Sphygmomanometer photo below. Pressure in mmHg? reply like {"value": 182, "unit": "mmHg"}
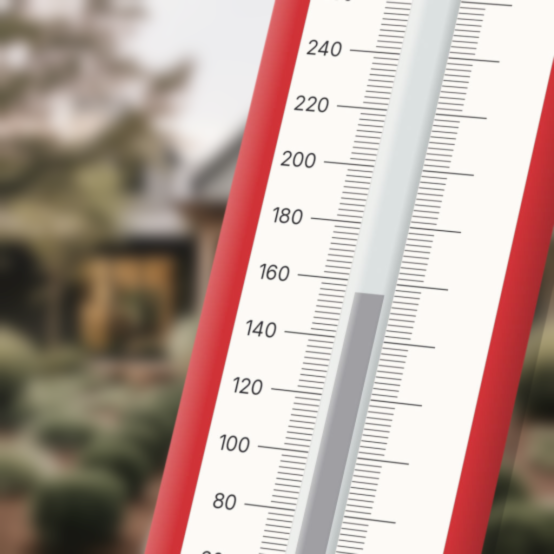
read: {"value": 156, "unit": "mmHg"}
